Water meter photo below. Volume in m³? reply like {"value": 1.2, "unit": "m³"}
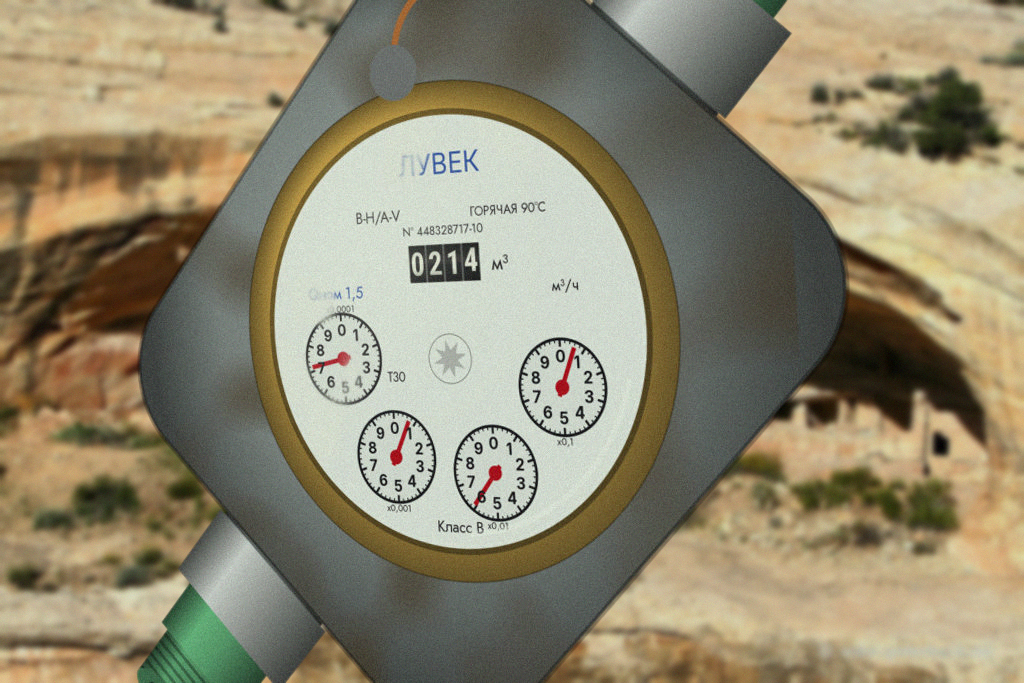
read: {"value": 214.0607, "unit": "m³"}
